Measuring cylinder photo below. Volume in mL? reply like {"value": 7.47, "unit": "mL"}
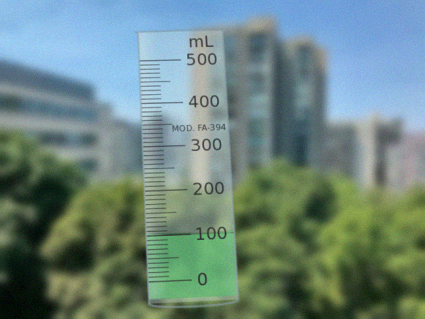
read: {"value": 100, "unit": "mL"}
